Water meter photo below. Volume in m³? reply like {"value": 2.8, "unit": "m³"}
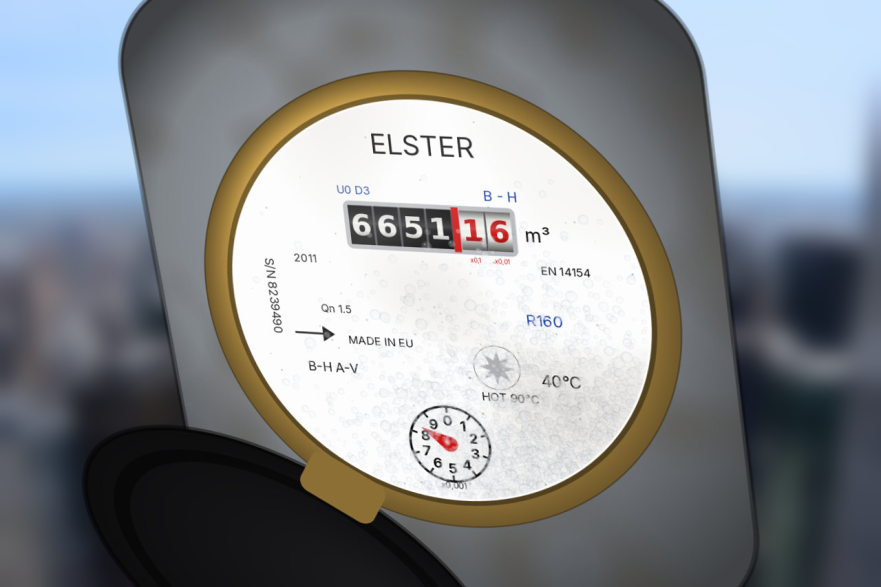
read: {"value": 6651.168, "unit": "m³"}
